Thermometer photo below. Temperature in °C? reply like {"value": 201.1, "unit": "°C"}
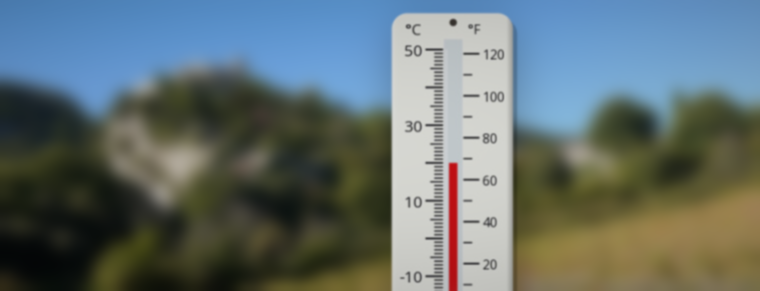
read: {"value": 20, "unit": "°C"}
